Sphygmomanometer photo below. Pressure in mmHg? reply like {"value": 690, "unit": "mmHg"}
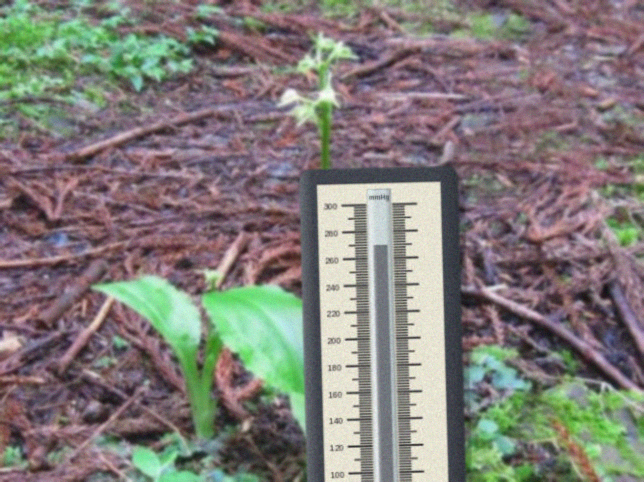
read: {"value": 270, "unit": "mmHg"}
